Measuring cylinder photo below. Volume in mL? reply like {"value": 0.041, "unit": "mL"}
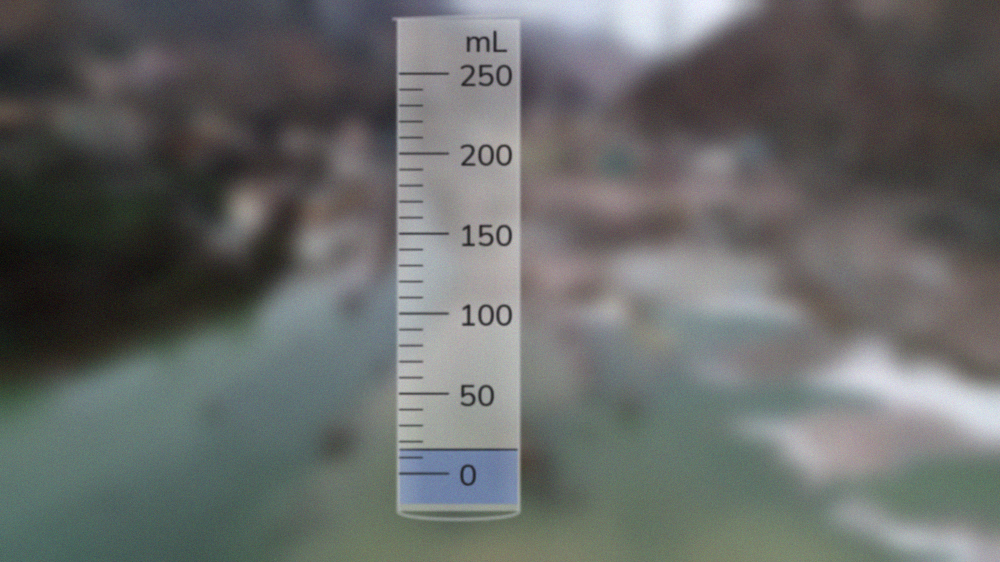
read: {"value": 15, "unit": "mL"}
